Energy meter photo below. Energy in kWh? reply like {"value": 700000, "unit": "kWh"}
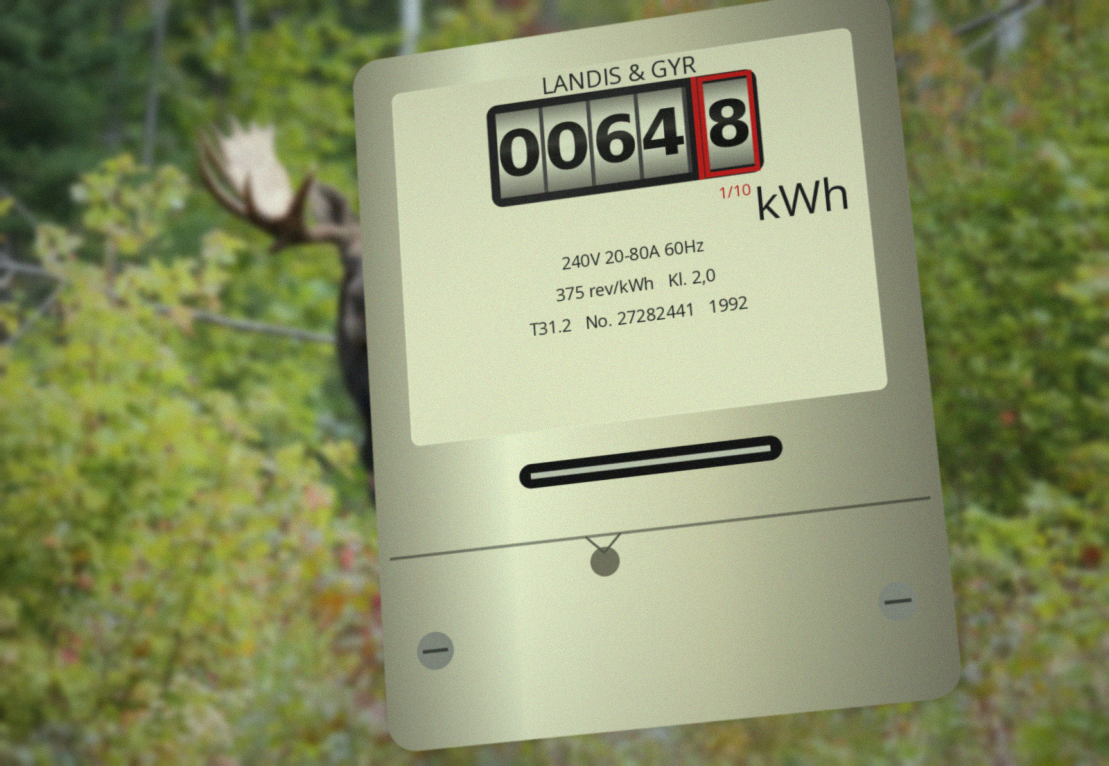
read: {"value": 64.8, "unit": "kWh"}
